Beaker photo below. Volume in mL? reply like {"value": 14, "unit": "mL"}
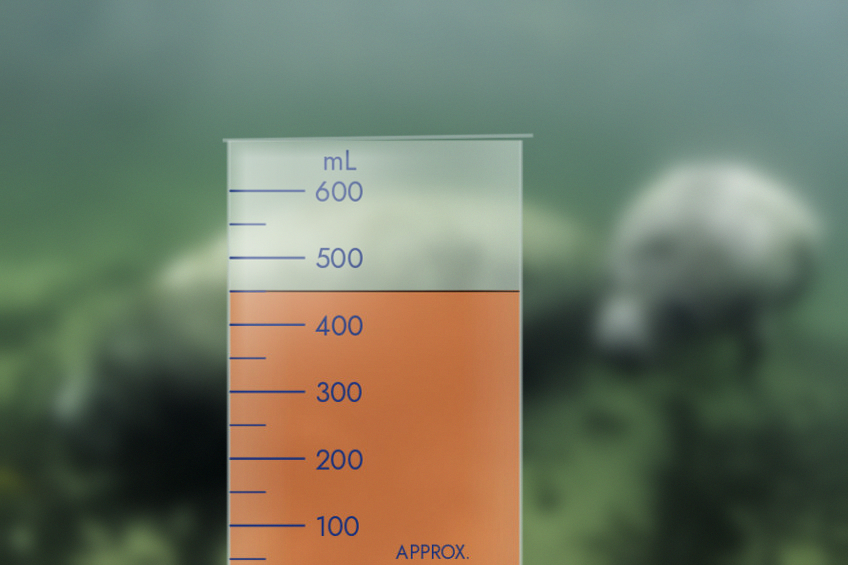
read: {"value": 450, "unit": "mL"}
